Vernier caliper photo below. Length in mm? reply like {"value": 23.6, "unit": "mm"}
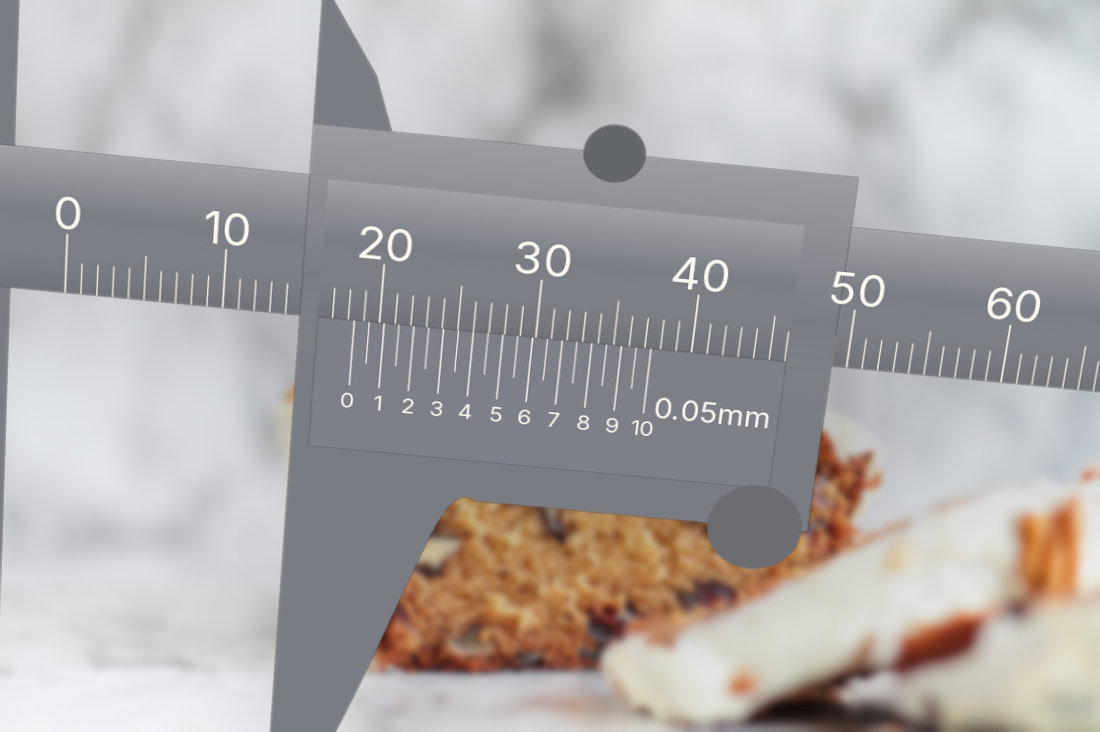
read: {"value": 18.4, "unit": "mm"}
